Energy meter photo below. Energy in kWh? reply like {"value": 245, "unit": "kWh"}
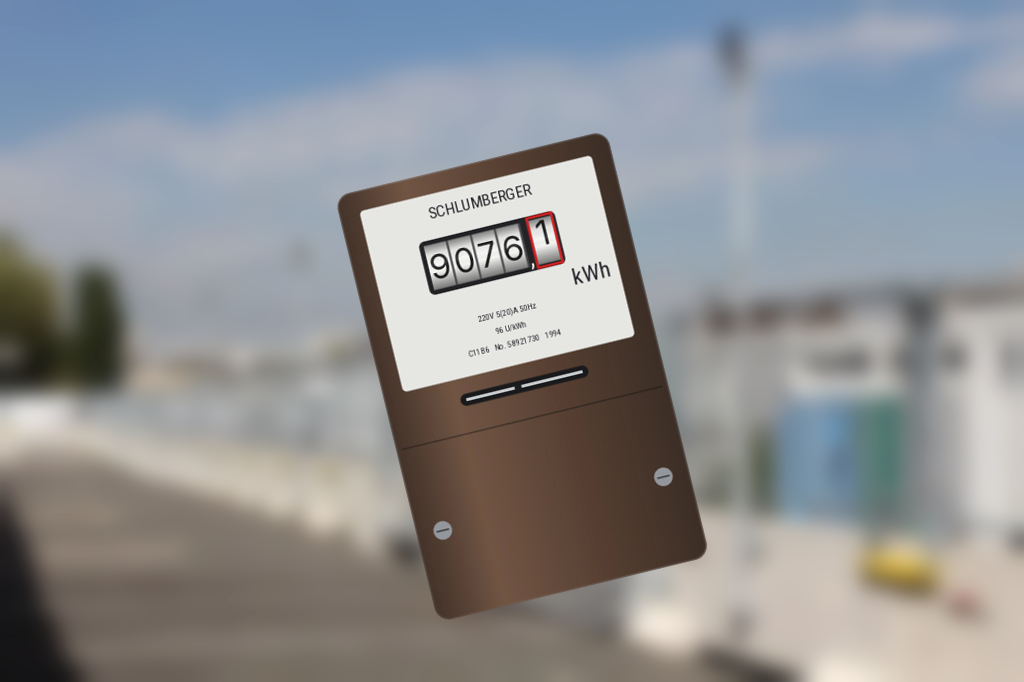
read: {"value": 9076.1, "unit": "kWh"}
